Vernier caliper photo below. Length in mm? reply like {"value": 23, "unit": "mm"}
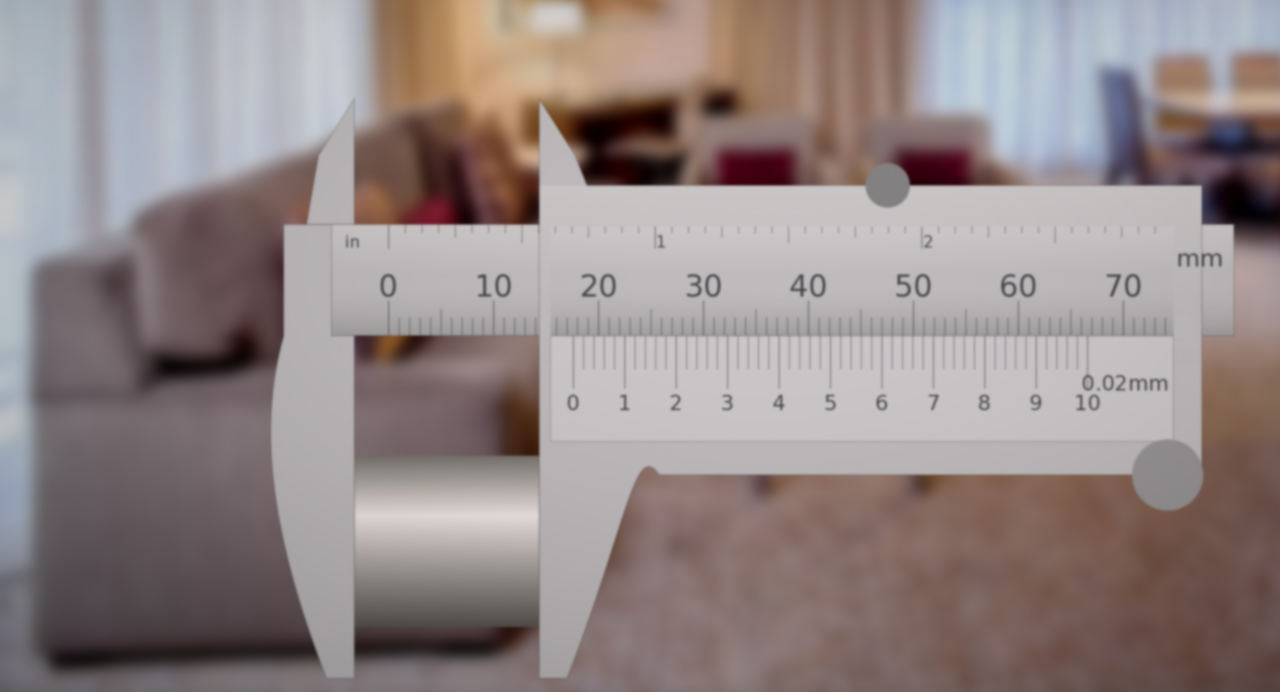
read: {"value": 17.6, "unit": "mm"}
